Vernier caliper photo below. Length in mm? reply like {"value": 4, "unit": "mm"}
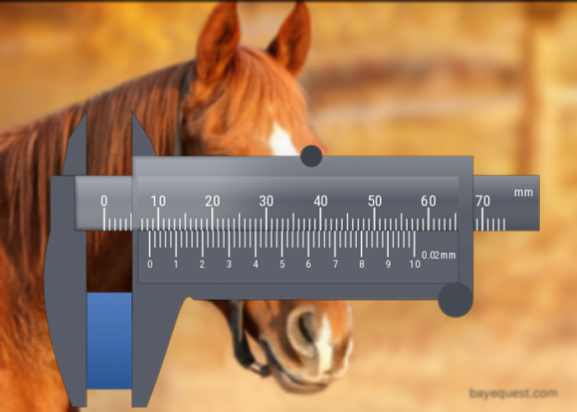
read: {"value": 8.4, "unit": "mm"}
